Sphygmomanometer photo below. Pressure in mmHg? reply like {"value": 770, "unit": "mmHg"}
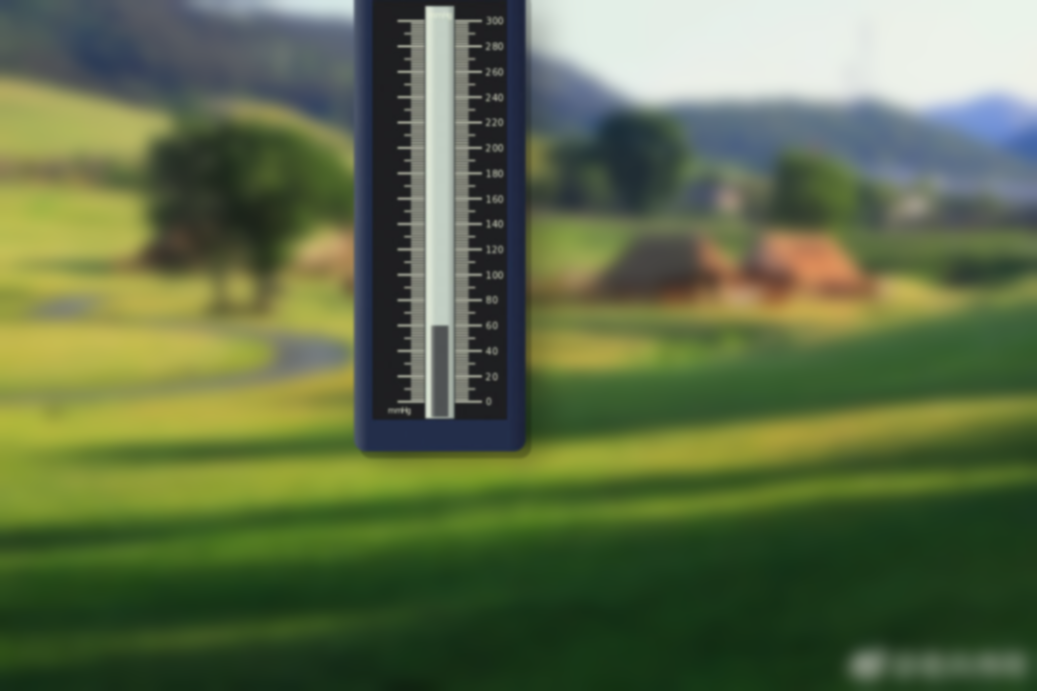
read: {"value": 60, "unit": "mmHg"}
